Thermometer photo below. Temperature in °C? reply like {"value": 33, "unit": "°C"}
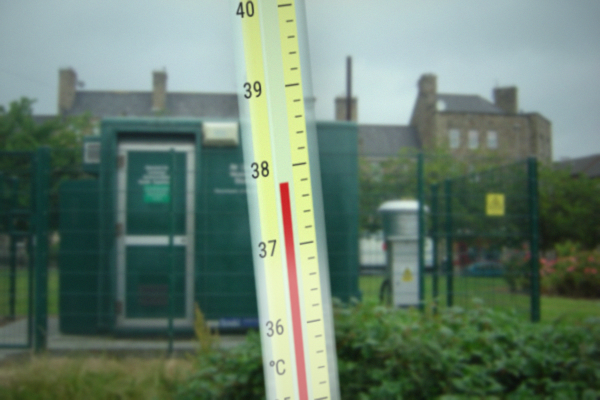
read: {"value": 37.8, "unit": "°C"}
